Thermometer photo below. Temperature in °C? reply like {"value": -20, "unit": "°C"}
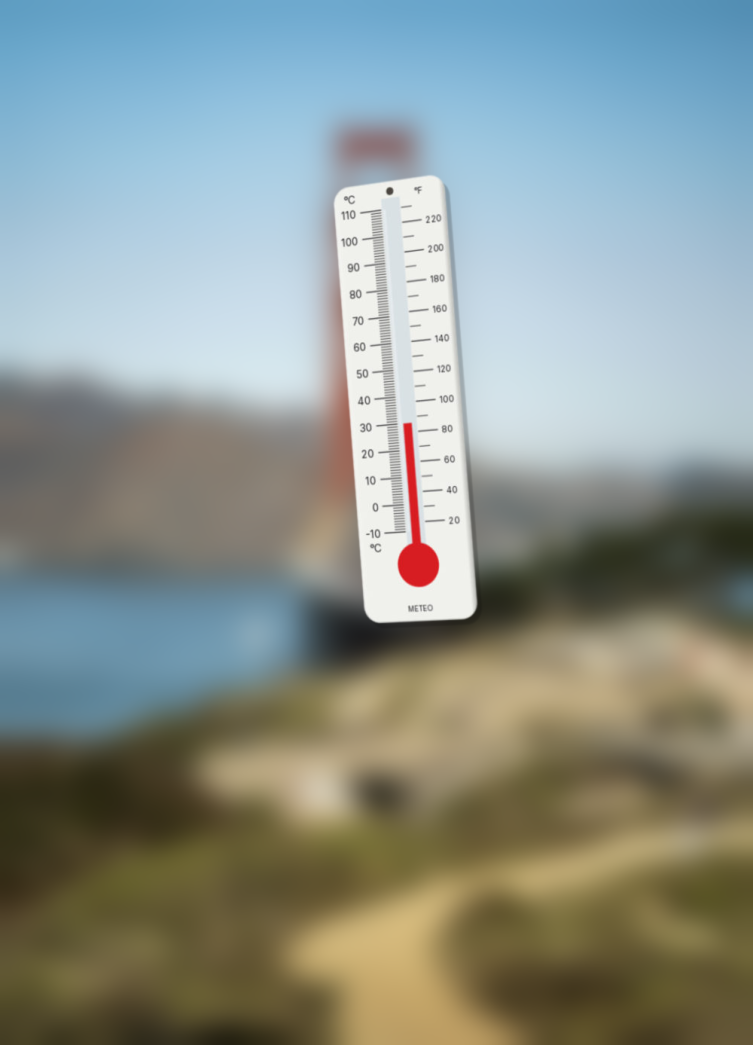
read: {"value": 30, "unit": "°C"}
